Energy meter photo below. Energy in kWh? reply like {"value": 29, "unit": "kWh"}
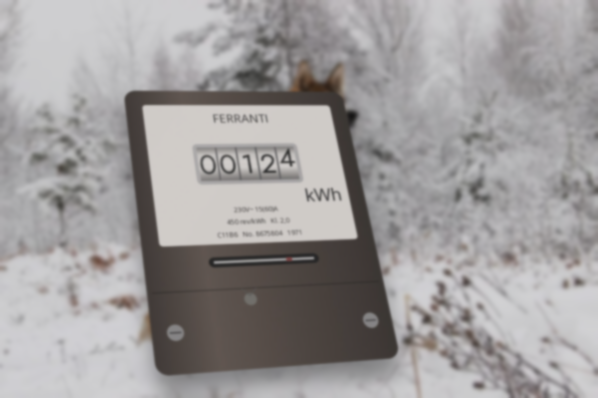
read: {"value": 124, "unit": "kWh"}
